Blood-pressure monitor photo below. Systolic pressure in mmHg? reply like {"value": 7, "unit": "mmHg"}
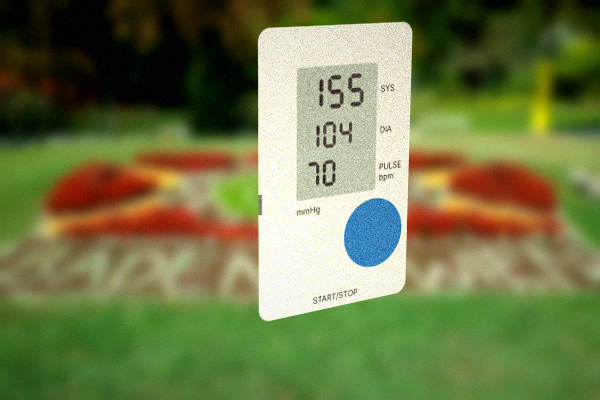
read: {"value": 155, "unit": "mmHg"}
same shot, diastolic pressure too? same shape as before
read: {"value": 104, "unit": "mmHg"}
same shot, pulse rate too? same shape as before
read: {"value": 70, "unit": "bpm"}
